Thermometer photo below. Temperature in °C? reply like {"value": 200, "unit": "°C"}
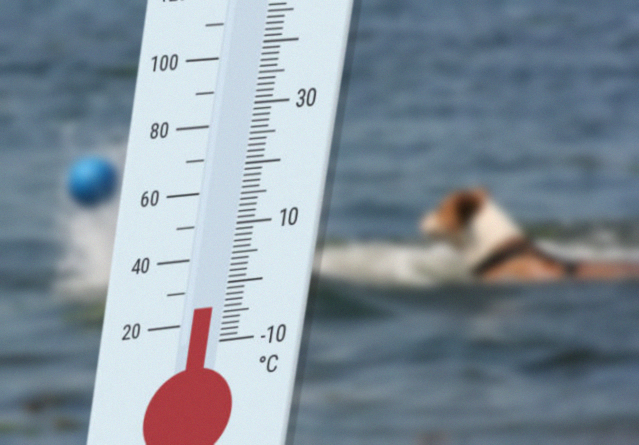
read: {"value": -4, "unit": "°C"}
